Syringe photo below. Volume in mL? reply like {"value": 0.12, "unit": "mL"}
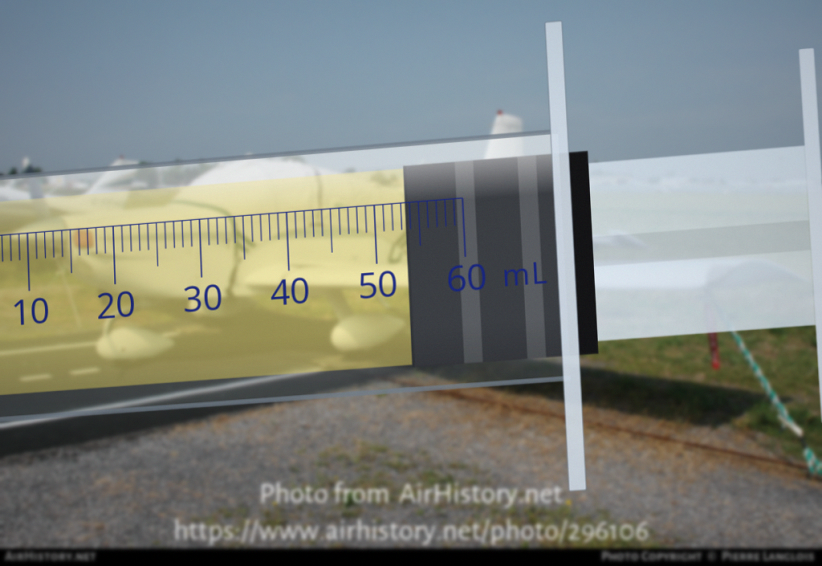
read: {"value": 53.5, "unit": "mL"}
